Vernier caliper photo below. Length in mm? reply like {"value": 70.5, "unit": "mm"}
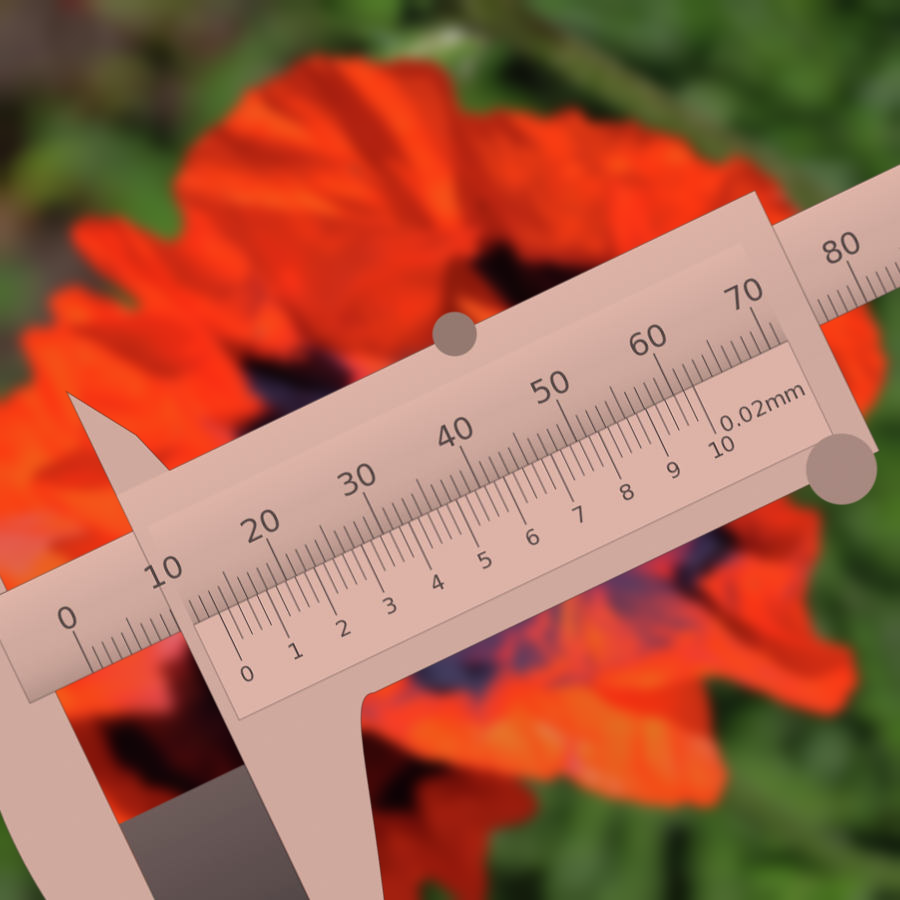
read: {"value": 13.0, "unit": "mm"}
